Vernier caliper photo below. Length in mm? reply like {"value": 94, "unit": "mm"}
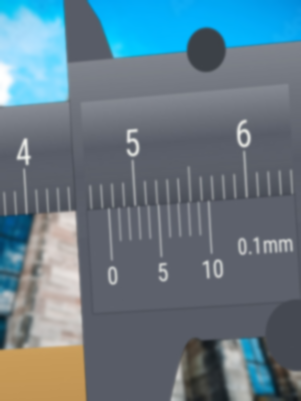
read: {"value": 47.6, "unit": "mm"}
